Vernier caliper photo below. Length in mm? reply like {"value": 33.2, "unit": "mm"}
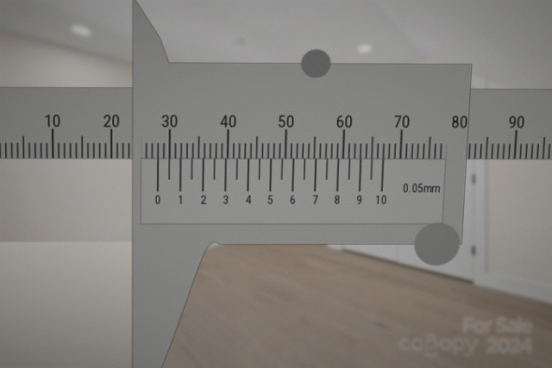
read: {"value": 28.0, "unit": "mm"}
